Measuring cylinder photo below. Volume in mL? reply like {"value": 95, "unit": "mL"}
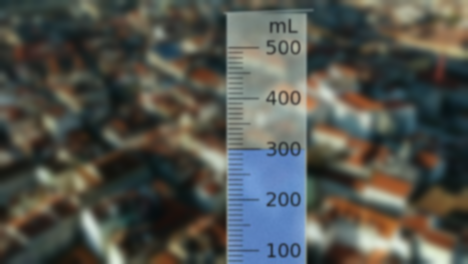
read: {"value": 300, "unit": "mL"}
